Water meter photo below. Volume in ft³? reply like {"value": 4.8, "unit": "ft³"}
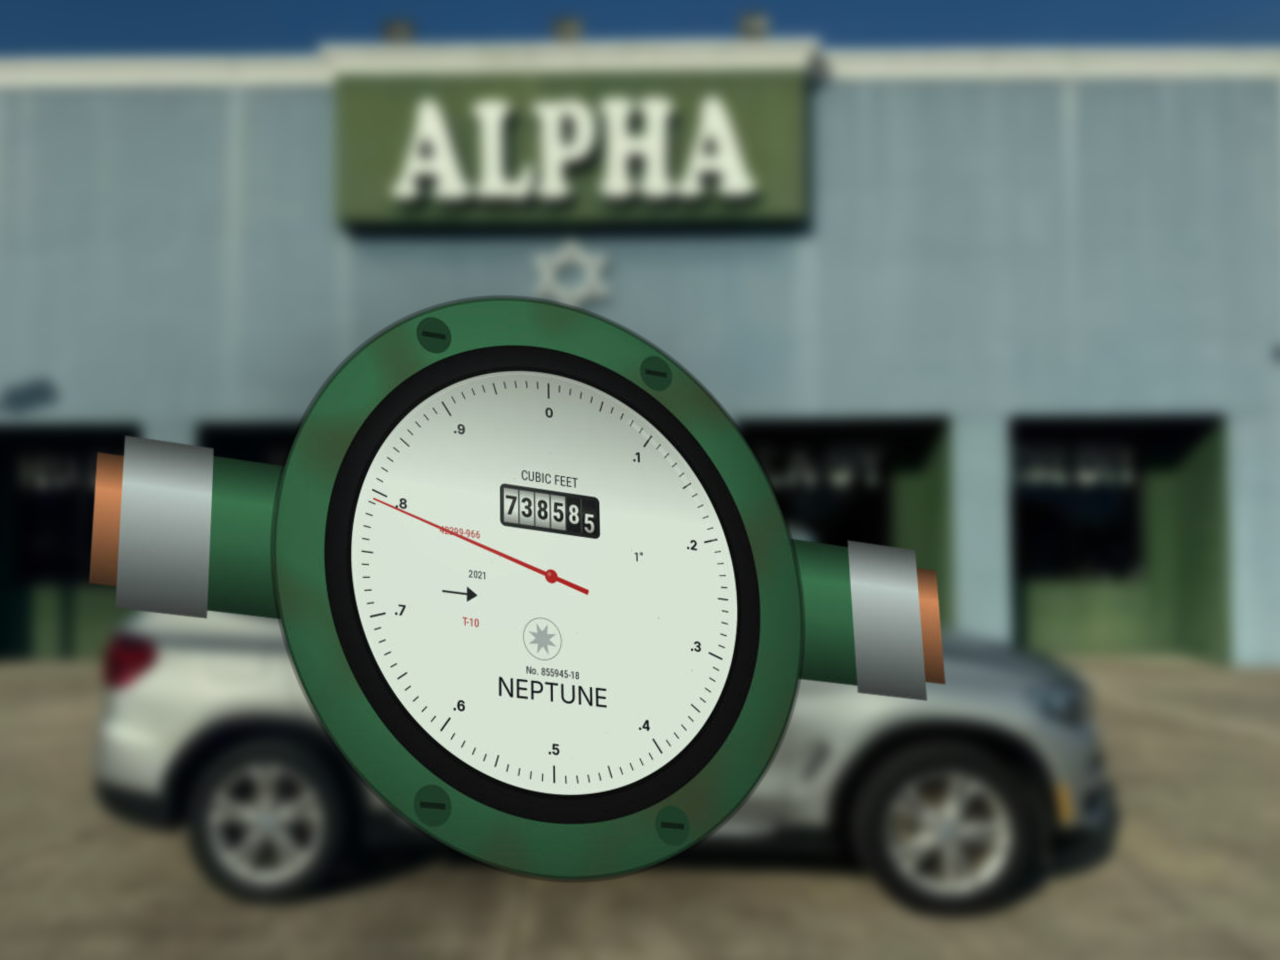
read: {"value": 738584.79, "unit": "ft³"}
